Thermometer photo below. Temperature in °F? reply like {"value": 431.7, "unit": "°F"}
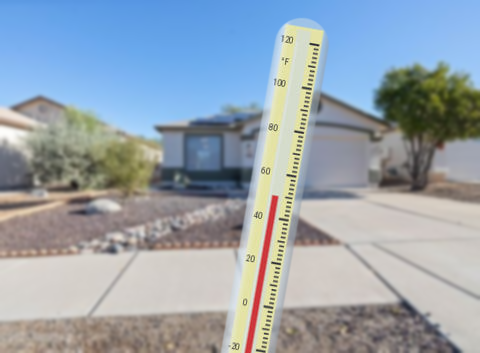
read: {"value": 50, "unit": "°F"}
